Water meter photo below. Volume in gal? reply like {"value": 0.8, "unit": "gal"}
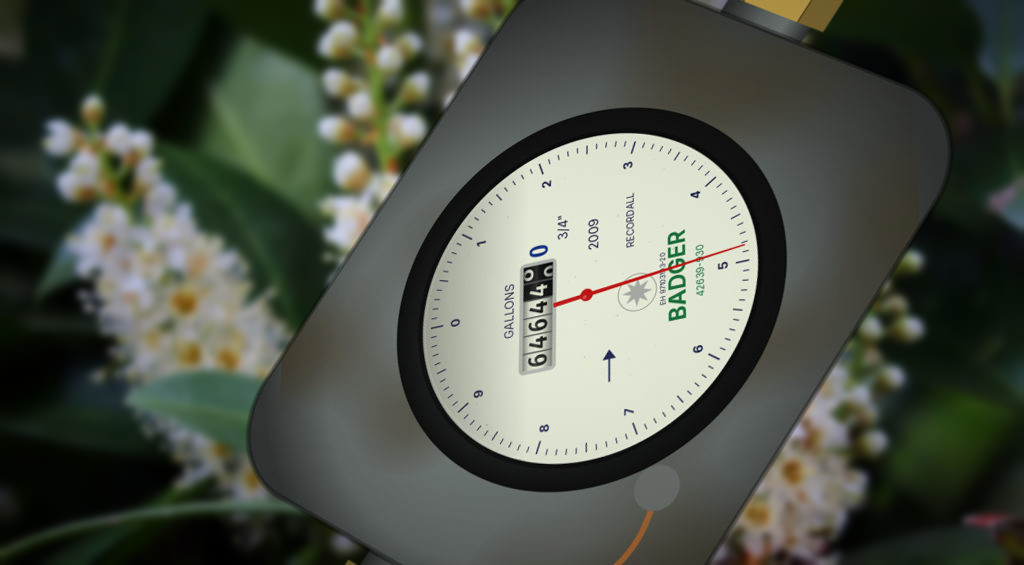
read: {"value": 6464484.8, "unit": "gal"}
